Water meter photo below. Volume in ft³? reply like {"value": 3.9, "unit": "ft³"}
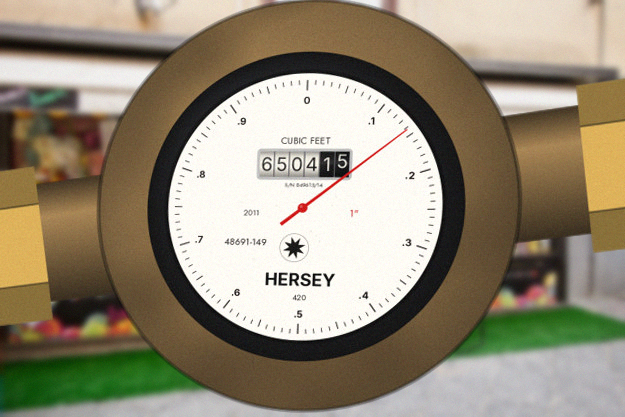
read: {"value": 650415.14, "unit": "ft³"}
